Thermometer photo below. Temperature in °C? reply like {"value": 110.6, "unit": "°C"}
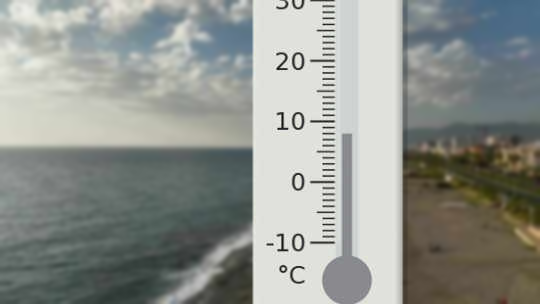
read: {"value": 8, "unit": "°C"}
